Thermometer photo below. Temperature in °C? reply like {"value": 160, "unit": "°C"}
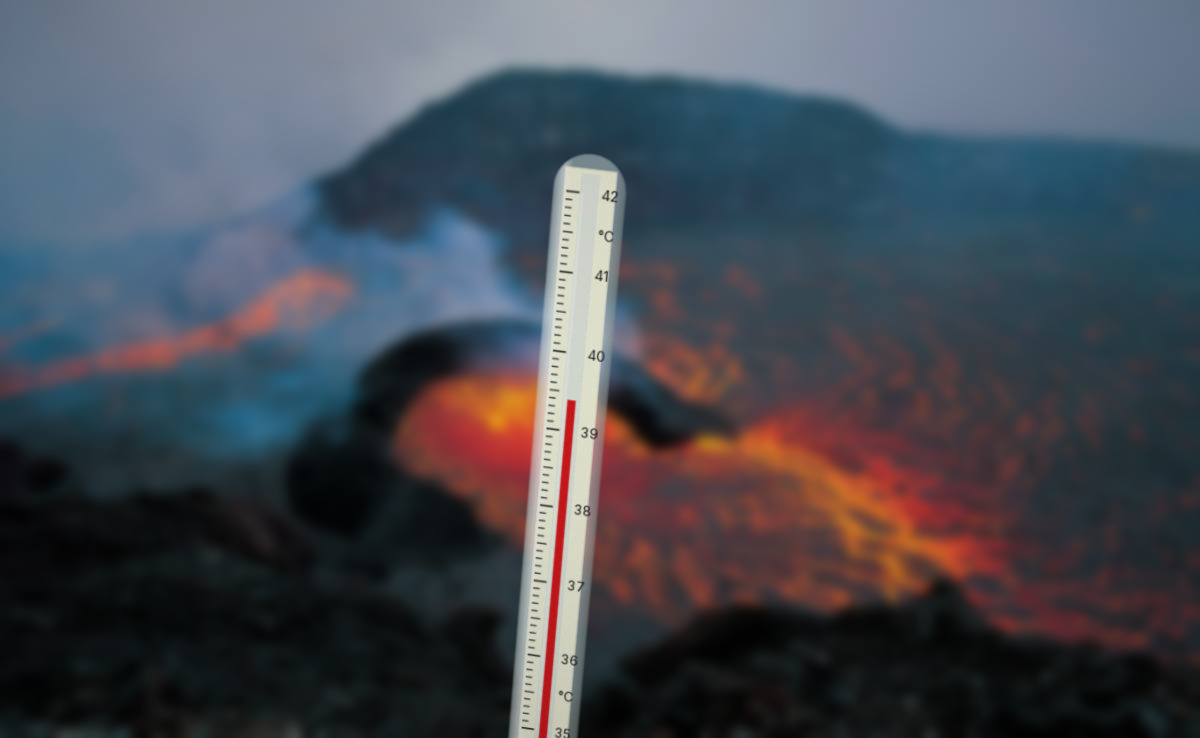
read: {"value": 39.4, "unit": "°C"}
